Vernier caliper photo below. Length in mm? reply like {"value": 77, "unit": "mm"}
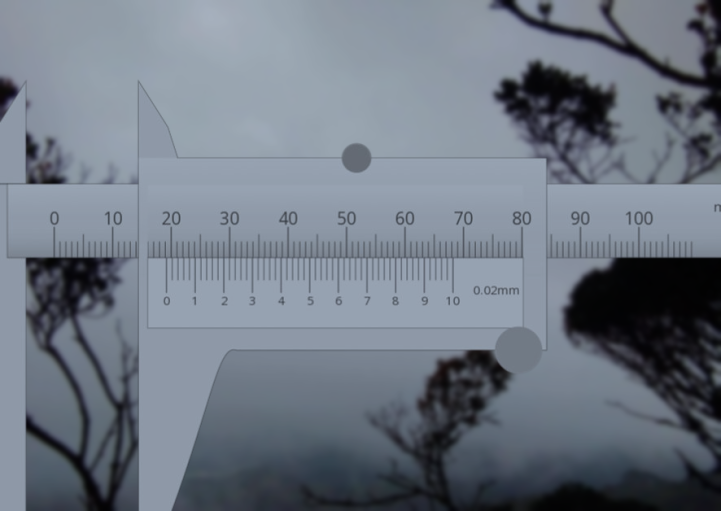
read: {"value": 19.2, "unit": "mm"}
